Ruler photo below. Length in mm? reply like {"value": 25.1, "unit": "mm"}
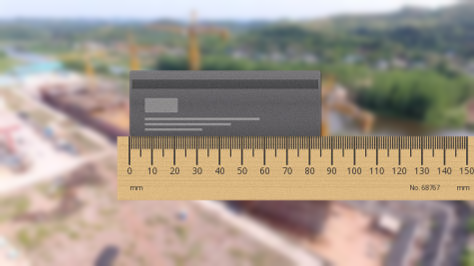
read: {"value": 85, "unit": "mm"}
